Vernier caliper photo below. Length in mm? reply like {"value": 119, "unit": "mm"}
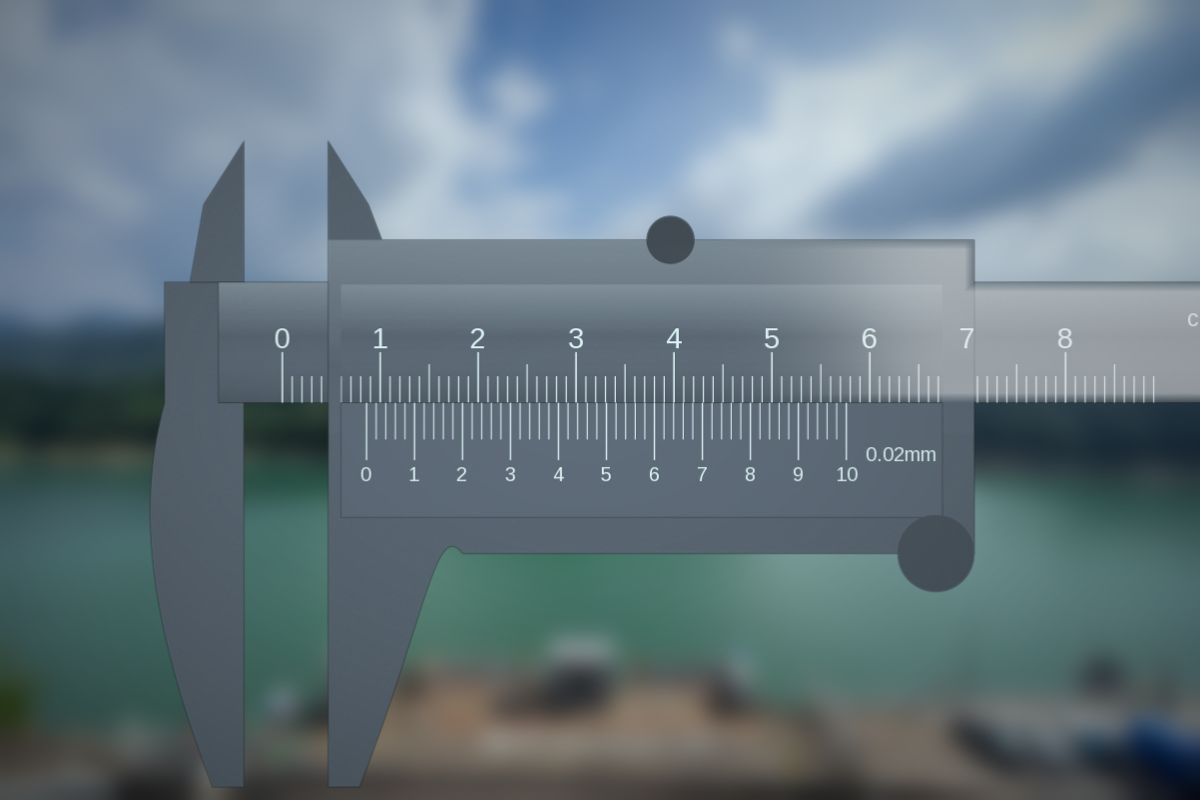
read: {"value": 8.6, "unit": "mm"}
